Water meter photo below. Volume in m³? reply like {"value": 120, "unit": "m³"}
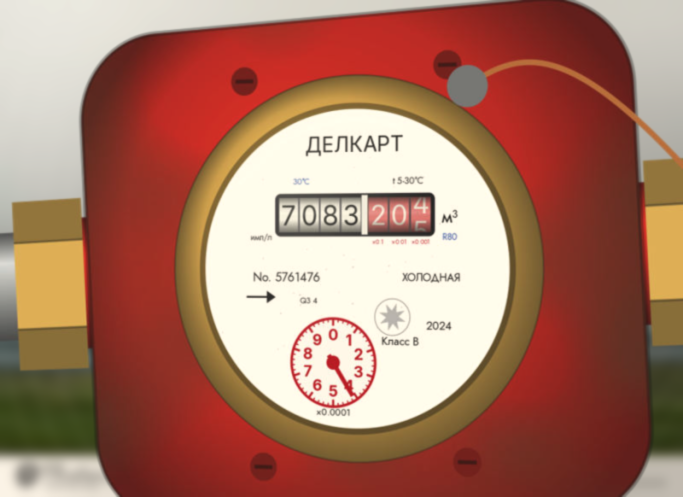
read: {"value": 7083.2044, "unit": "m³"}
